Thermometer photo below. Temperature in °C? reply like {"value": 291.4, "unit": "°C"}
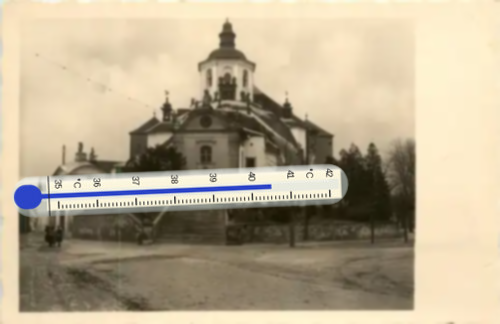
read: {"value": 40.5, "unit": "°C"}
